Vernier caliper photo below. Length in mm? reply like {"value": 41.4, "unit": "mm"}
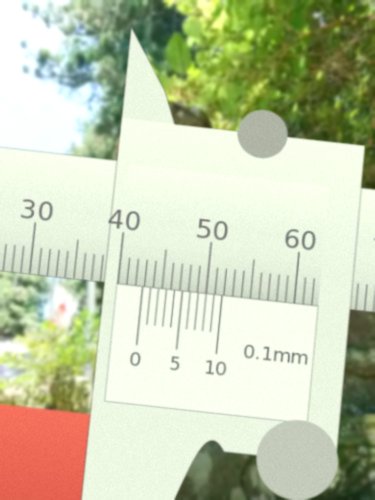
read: {"value": 42.8, "unit": "mm"}
